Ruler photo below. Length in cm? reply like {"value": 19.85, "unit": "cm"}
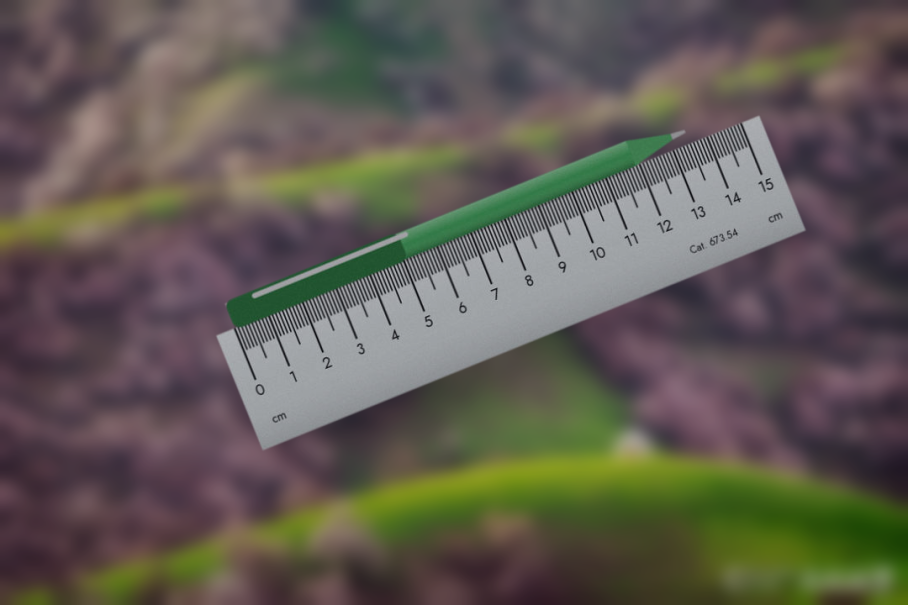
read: {"value": 13.5, "unit": "cm"}
